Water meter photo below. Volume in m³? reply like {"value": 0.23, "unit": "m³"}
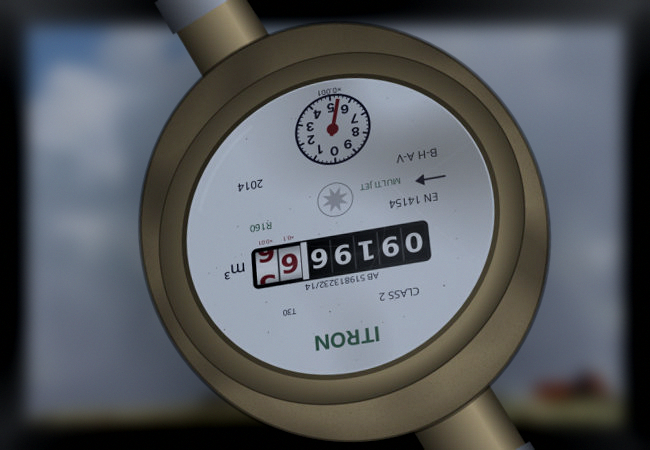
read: {"value": 9196.655, "unit": "m³"}
